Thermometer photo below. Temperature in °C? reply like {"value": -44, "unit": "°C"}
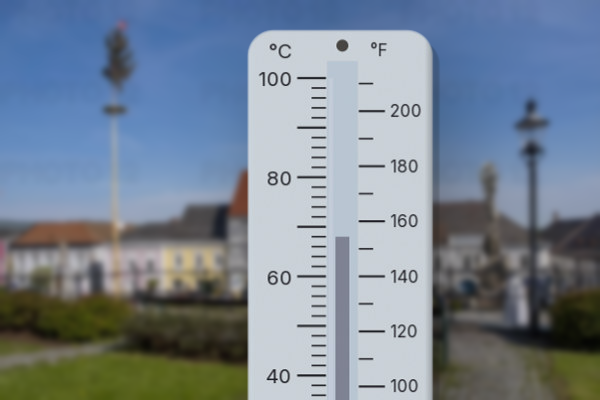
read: {"value": 68, "unit": "°C"}
